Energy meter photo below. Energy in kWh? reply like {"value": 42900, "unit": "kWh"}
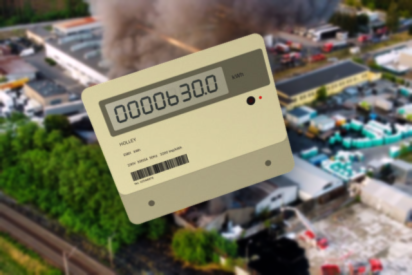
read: {"value": 630.0, "unit": "kWh"}
